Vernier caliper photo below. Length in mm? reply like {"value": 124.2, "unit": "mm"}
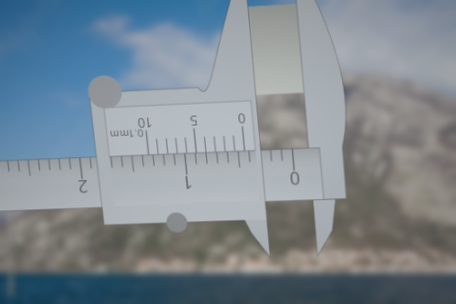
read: {"value": 4.4, "unit": "mm"}
